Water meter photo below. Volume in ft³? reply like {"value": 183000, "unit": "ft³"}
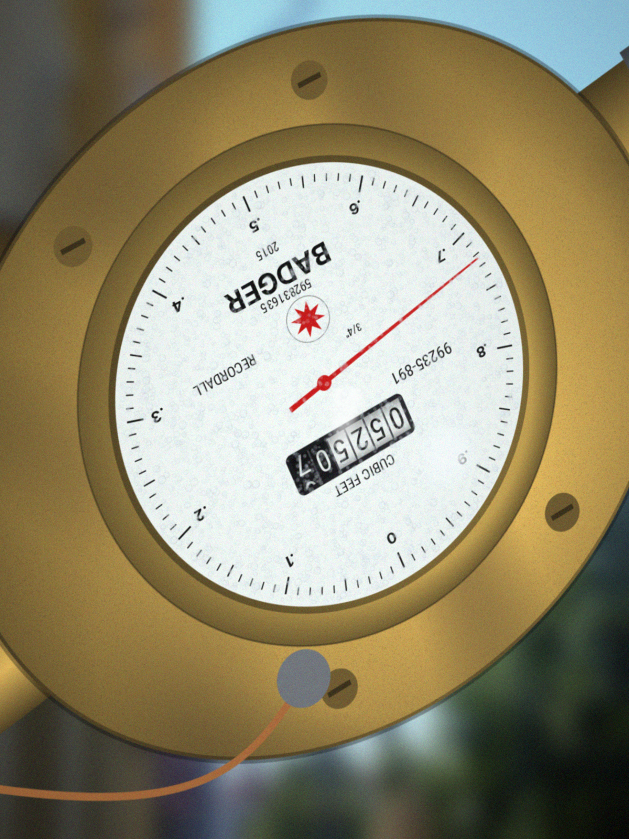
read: {"value": 52506.72, "unit": "ft³"}
